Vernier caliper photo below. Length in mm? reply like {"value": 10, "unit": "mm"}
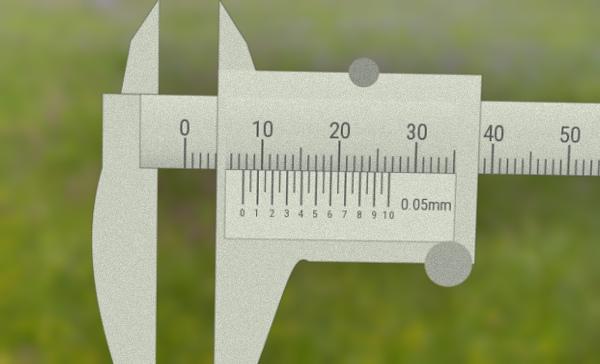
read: {"value": 7.6, "unit": "mm"}
